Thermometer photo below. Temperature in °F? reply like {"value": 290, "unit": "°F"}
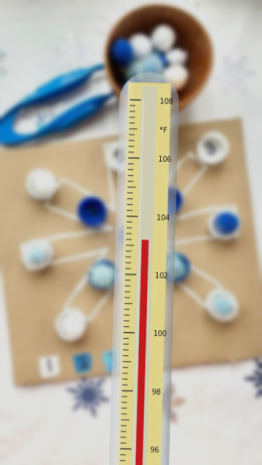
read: {"value": 103.2, "unit": "°F"}
